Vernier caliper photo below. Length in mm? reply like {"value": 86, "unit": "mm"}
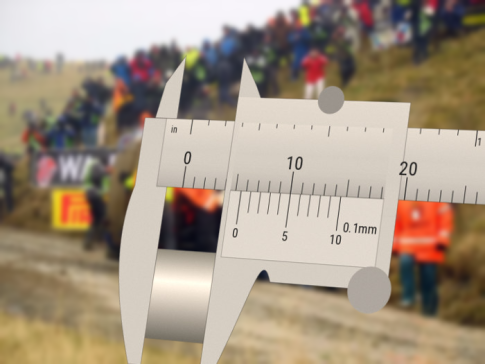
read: {"value": 5.5, "unit": "mm"}
